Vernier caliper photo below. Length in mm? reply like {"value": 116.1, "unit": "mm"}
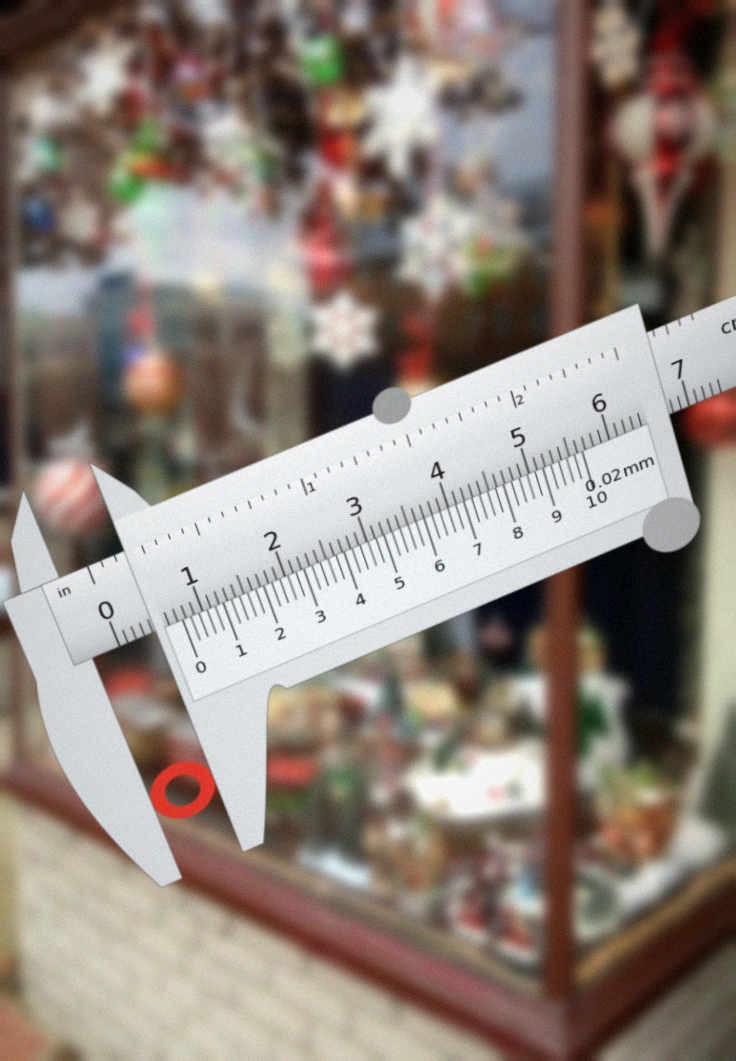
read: {"value": 7.6, "unit": "mm"}
